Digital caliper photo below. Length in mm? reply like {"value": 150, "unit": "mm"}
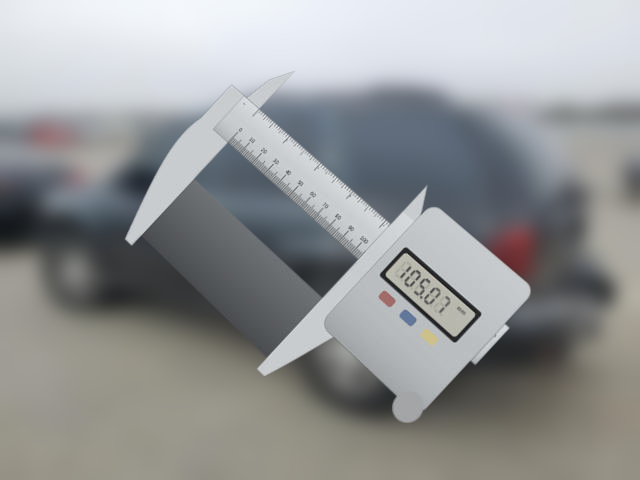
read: {"value": 105.07, "unit": "mm"}
